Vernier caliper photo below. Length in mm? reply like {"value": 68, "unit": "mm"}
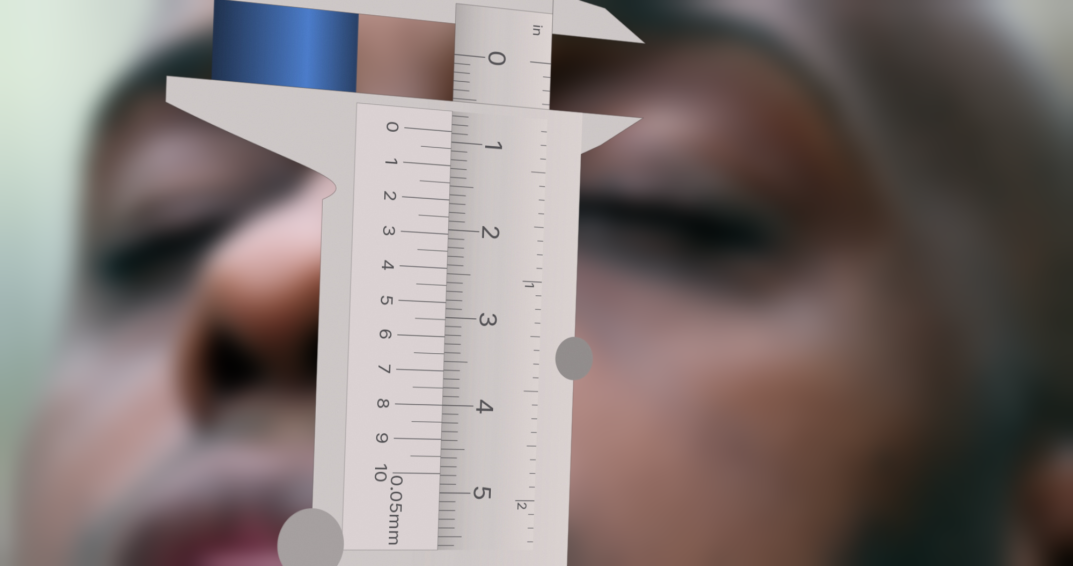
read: {"value": 8.8, "unit": "mm"}
